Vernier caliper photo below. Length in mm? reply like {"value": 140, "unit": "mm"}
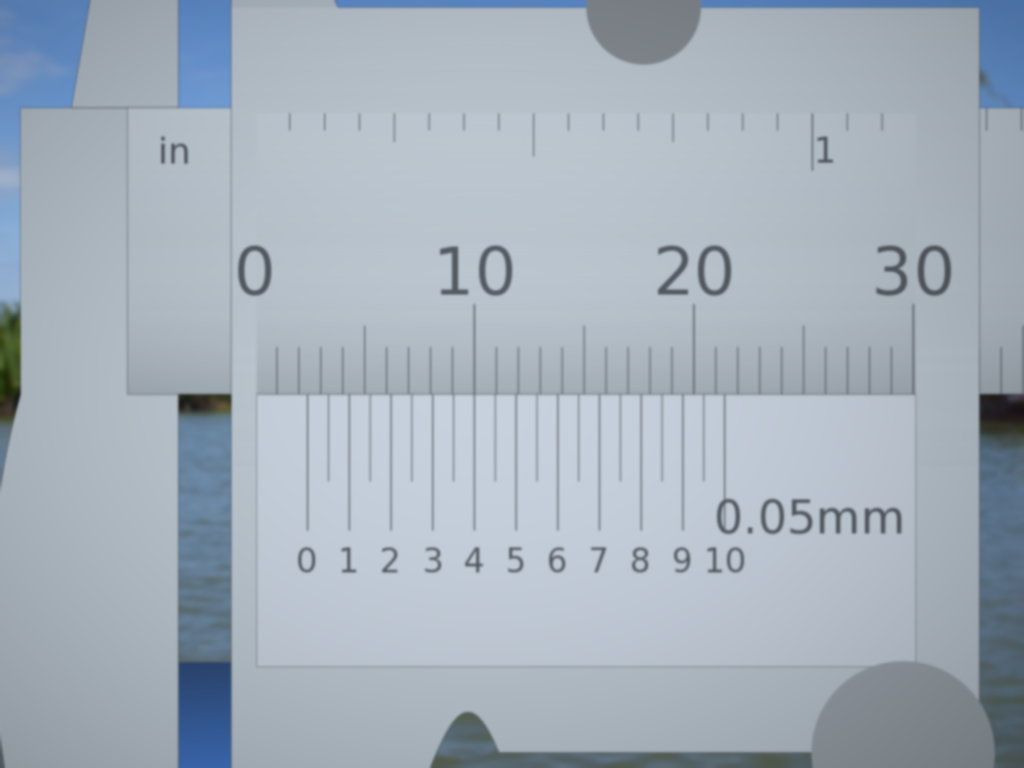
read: {"value": 2.4, "unit": "mm"}
